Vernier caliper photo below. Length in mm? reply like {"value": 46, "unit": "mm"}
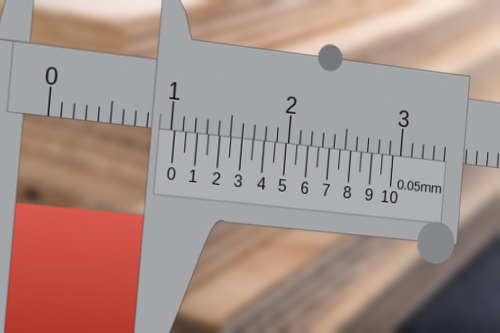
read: {"value": 10.3, "unit": "mm"}
